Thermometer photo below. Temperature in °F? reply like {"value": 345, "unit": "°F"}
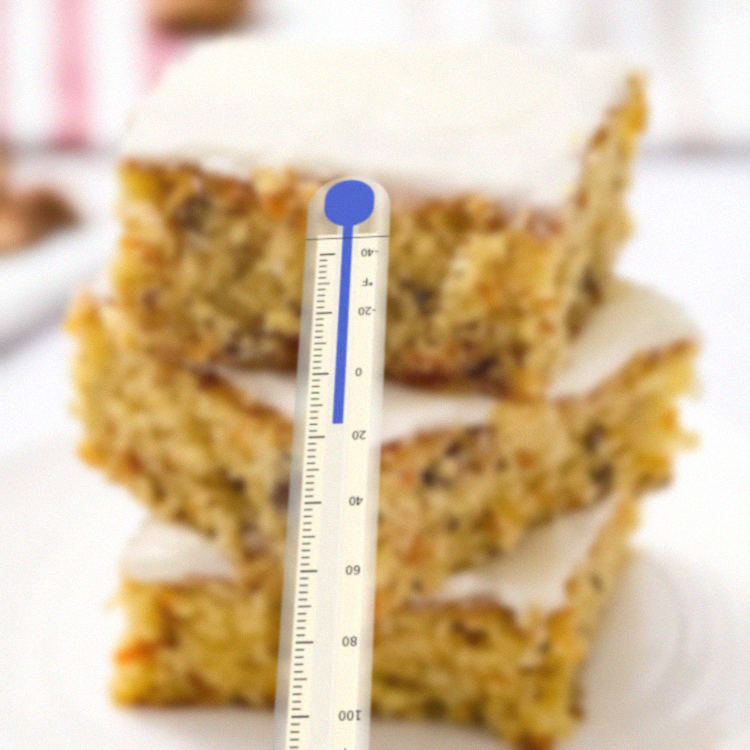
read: {"value": 16, "unit": "°F"}
